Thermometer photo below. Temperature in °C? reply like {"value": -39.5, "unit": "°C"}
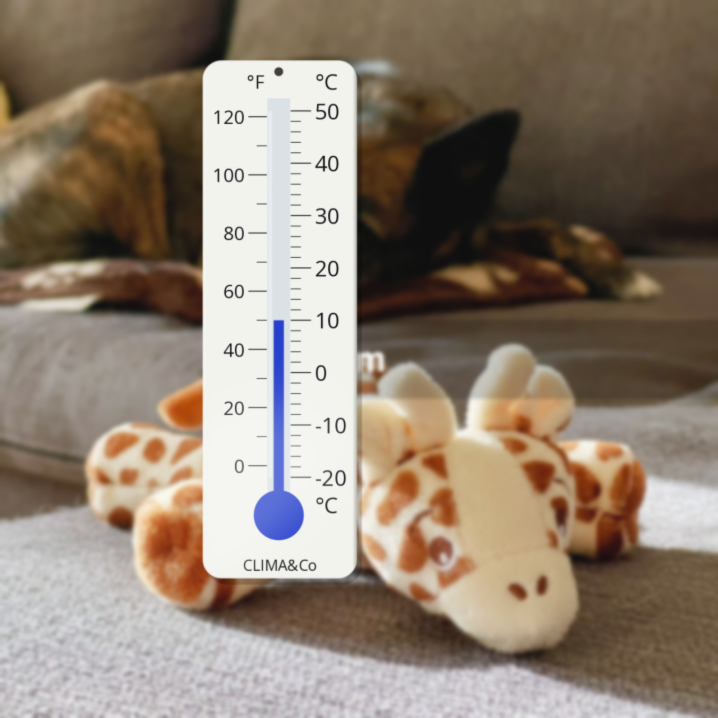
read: {"value": 10, "unit": "°C"}
